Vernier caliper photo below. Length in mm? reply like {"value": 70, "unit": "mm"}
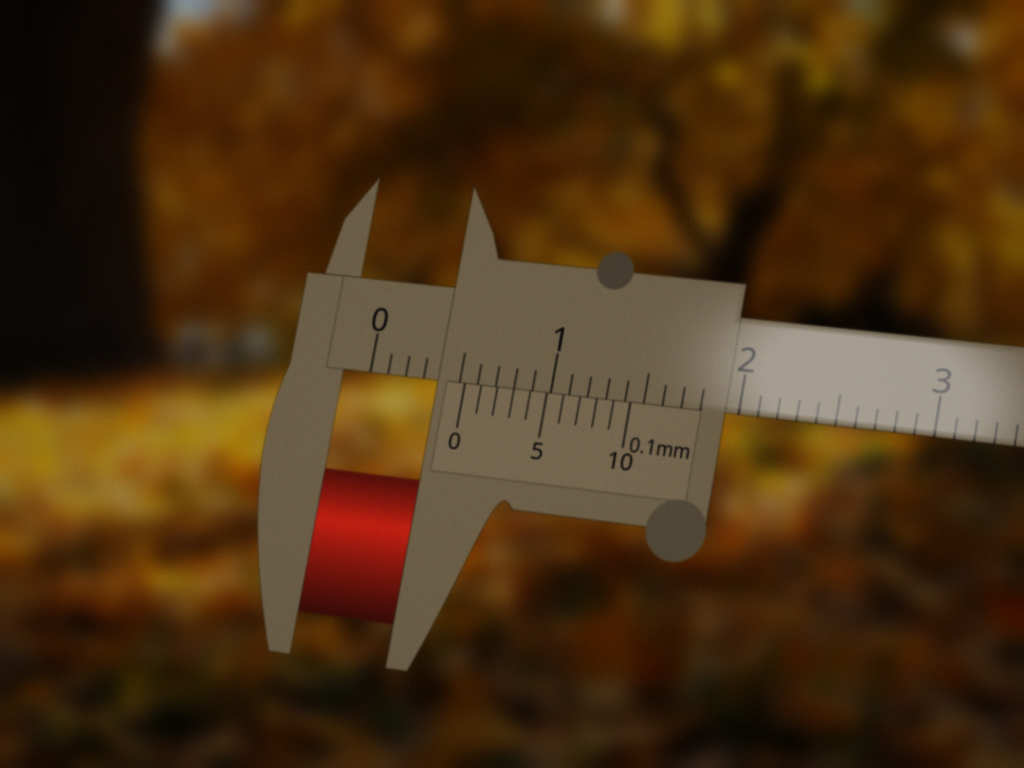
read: {"value": 5.3, "unit": "mm"}
